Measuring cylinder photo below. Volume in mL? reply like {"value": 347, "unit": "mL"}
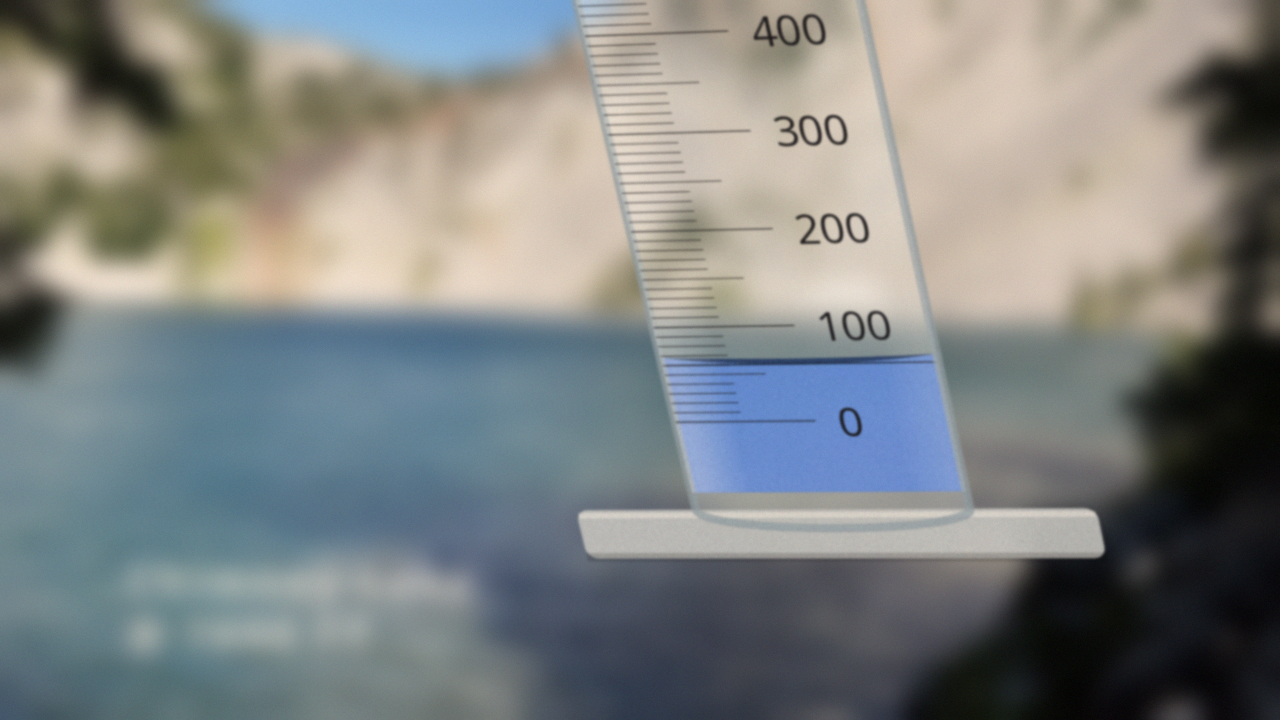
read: {"value": 60, "unit": "mL"}
